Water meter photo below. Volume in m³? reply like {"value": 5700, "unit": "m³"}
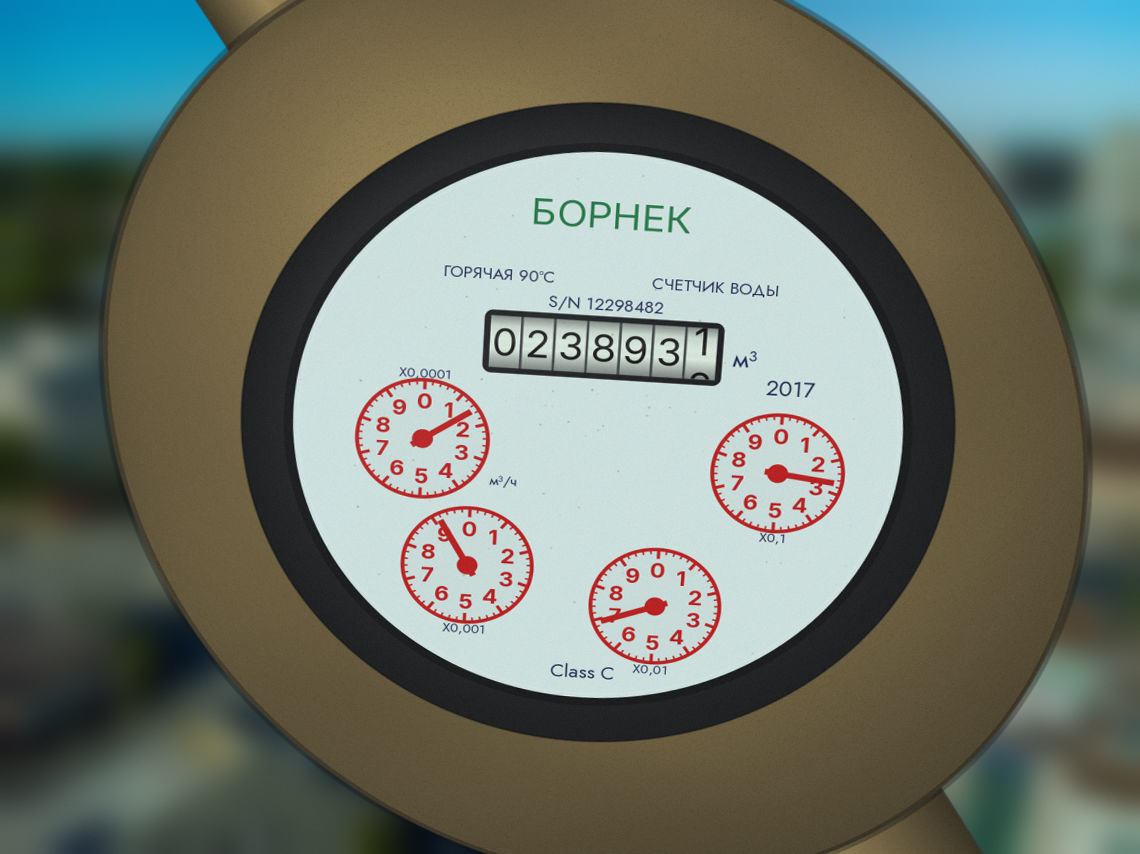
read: {"value": 238931.2691, "unit": "m³"}
